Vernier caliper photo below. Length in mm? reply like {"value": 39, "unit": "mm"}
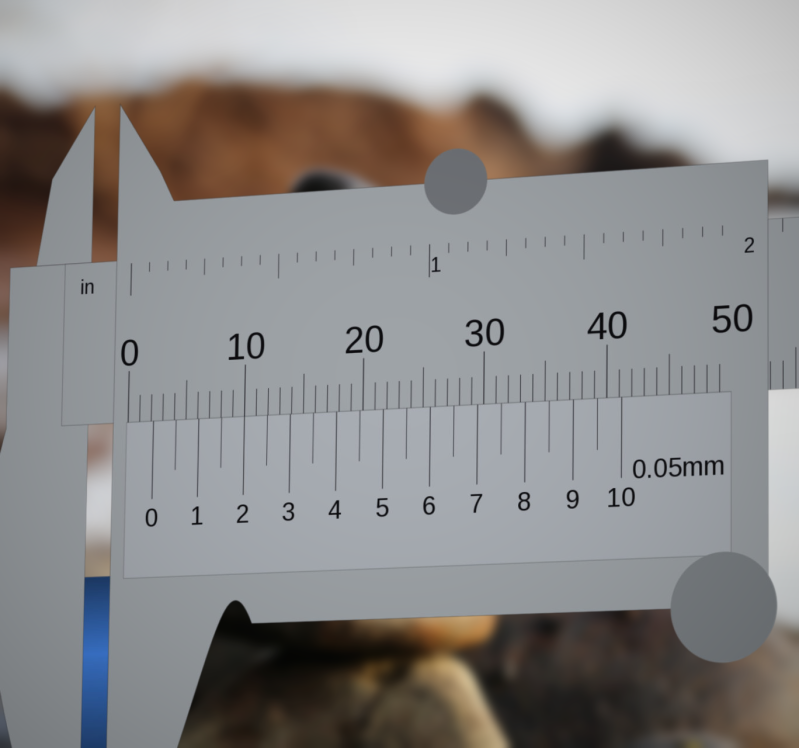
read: {"value": 2.2, "unit": "mm"}
